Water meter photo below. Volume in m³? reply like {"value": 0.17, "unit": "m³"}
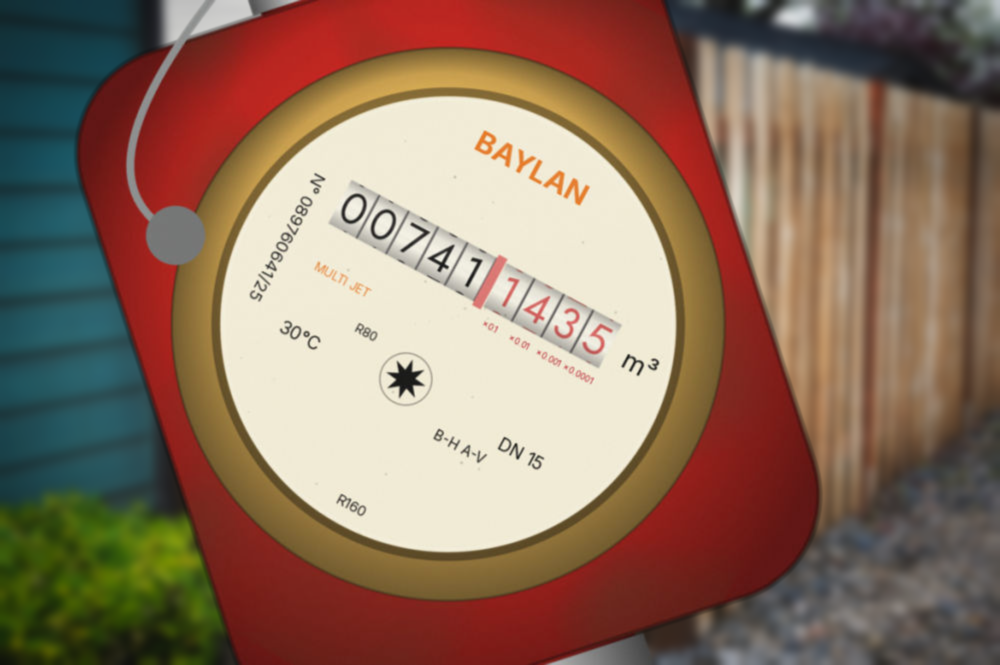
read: {"value": 741.1435, "unit": "m³"}
